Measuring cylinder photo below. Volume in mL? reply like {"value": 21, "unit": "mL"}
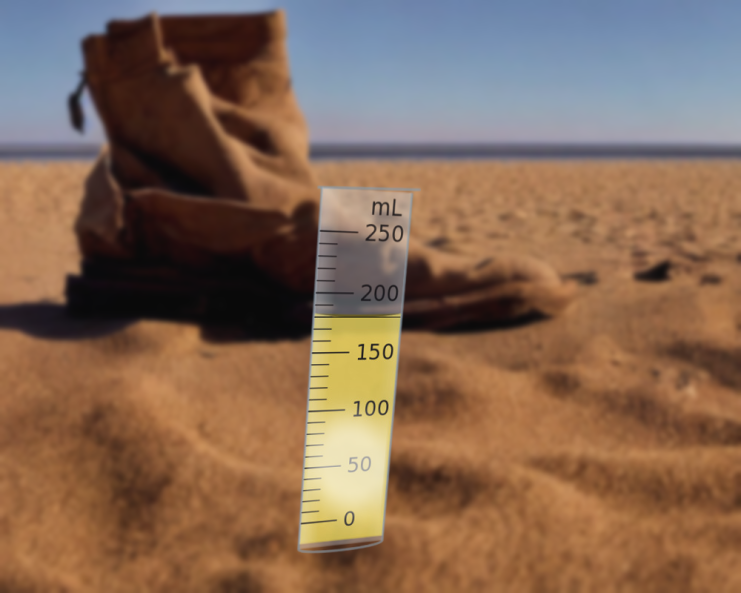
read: {"value": 180, "unit": "mL"}
